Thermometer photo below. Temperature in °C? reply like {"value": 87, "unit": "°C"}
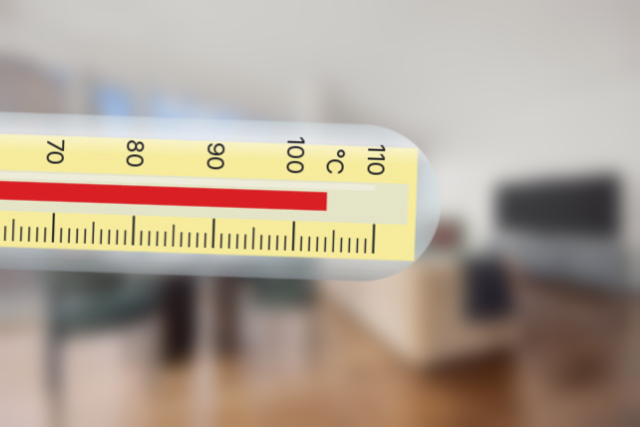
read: {"value": 104, "unit": "°C"}
